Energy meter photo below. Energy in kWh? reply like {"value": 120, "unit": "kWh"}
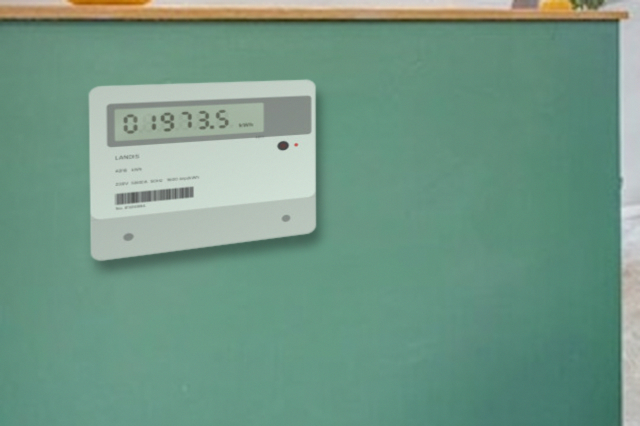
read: {"value": 1973.5, "unit": "kWh"}
